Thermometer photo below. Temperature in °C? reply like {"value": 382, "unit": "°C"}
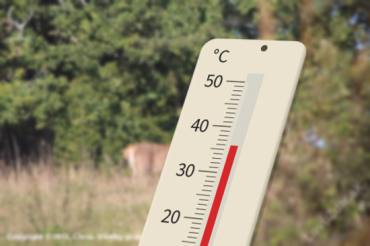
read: {"value": 36, "unit": "°C"}
